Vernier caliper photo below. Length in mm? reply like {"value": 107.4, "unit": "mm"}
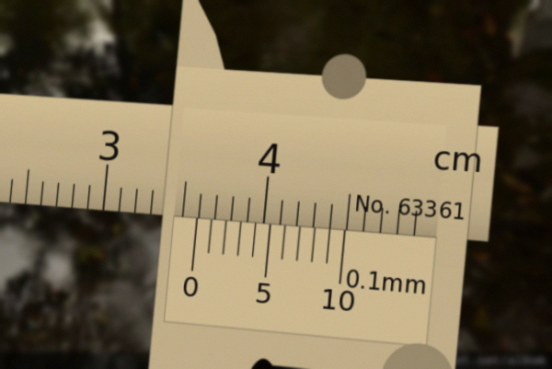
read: {"value": 35.9, "unit": "mm"}
